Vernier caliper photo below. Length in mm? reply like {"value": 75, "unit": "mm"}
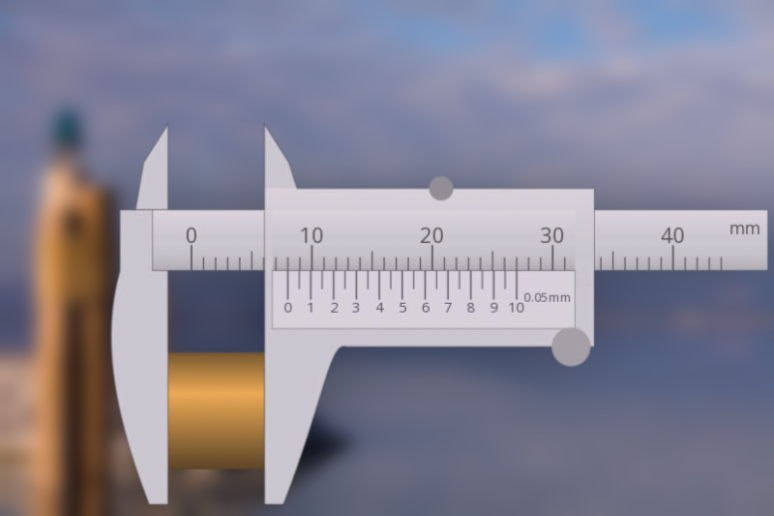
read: {"value": 8.0, "unit": "mm"}
